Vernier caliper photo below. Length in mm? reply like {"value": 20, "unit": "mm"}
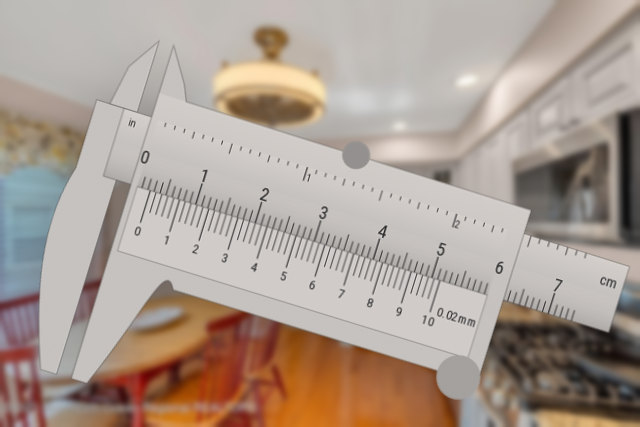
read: {"value": 2.4, "unit": "mm"}
